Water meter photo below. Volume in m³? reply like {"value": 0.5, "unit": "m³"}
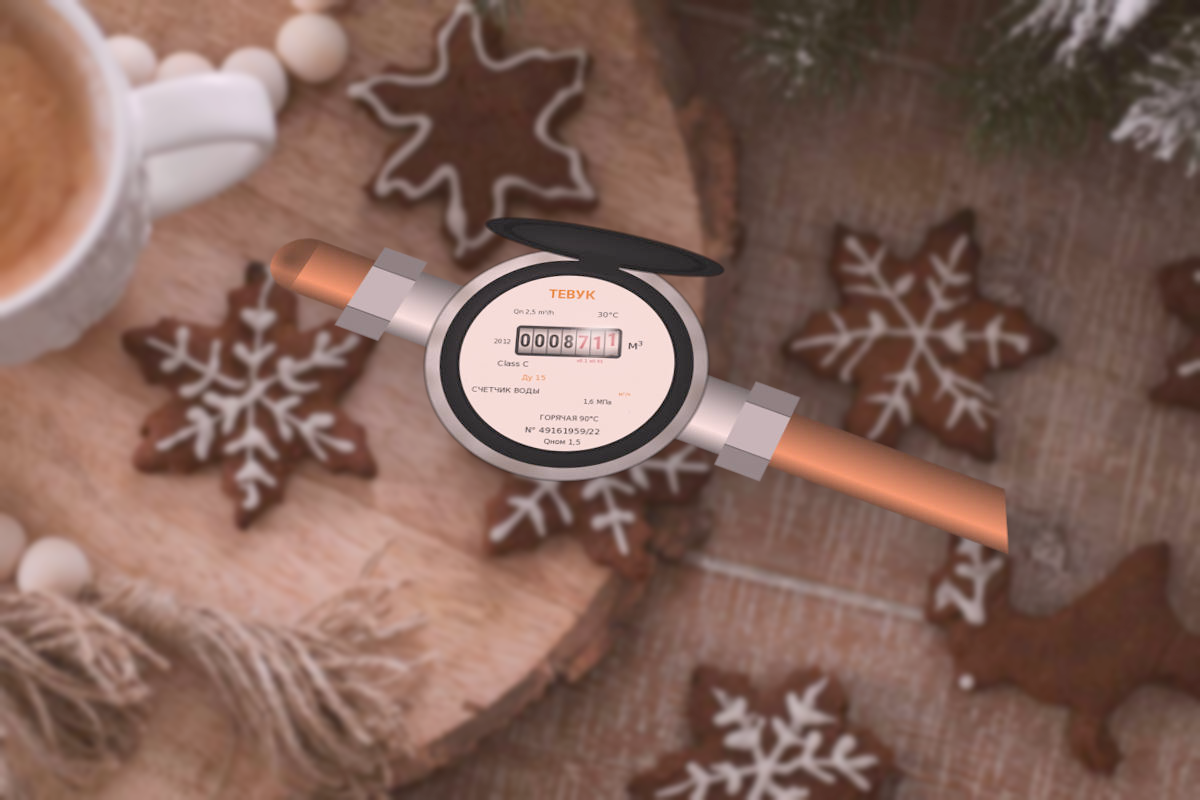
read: {"value": 8.711, "unit": "m³"}
